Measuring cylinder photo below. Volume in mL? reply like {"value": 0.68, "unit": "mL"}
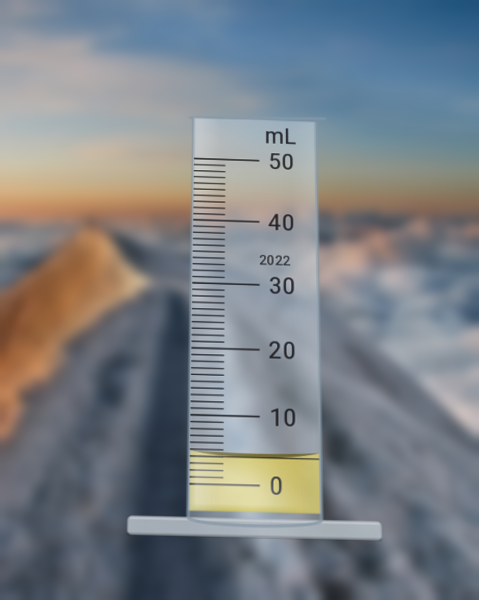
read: {"value": 4, "unit": "mL"}
